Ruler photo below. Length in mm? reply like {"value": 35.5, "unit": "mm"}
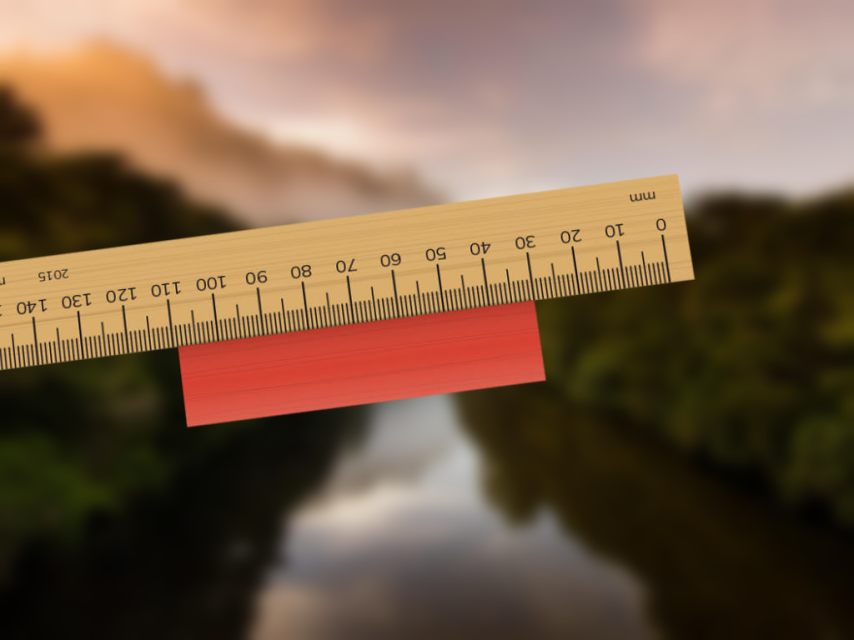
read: {"value": 79, "unit": "mm"}
